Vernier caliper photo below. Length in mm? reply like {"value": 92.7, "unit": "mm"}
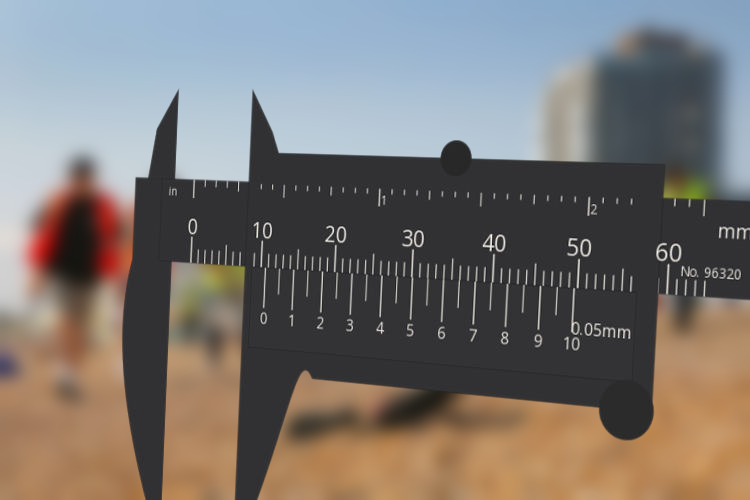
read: {"value": 10.6, "unit": "mm"}
